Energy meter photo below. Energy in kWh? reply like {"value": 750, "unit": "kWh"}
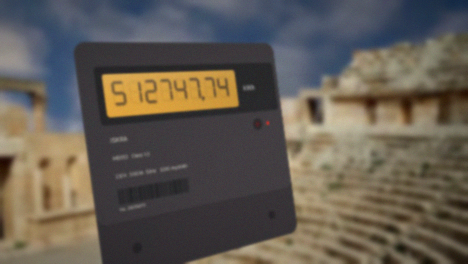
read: {"value": 512747.74, "unit": "kWh"}
